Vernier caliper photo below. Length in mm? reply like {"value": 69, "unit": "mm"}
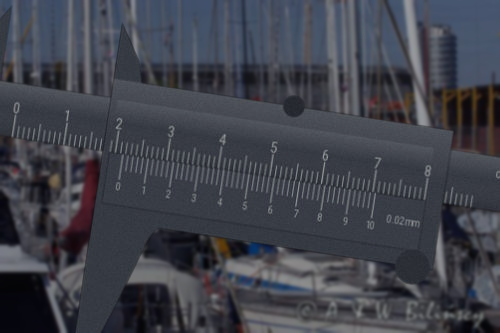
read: {"value": 21.5, "unit": "mm"}
